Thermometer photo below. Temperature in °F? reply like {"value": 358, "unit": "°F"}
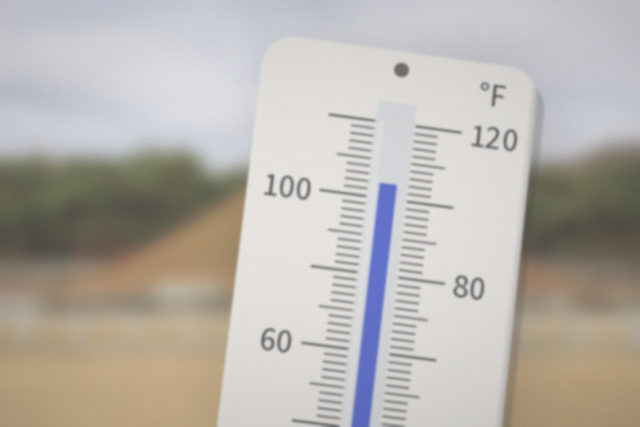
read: {"value": 104, "unit": "°F"}
